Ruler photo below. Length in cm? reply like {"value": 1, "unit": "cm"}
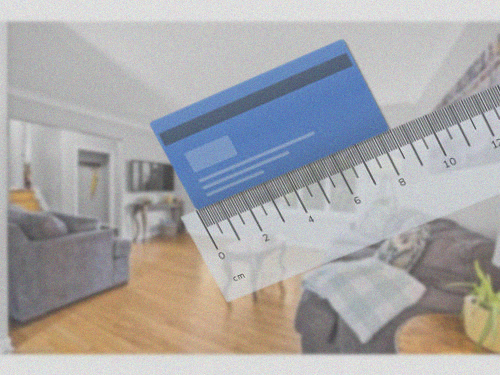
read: {"value": 8.5, "unit": "cm"}
